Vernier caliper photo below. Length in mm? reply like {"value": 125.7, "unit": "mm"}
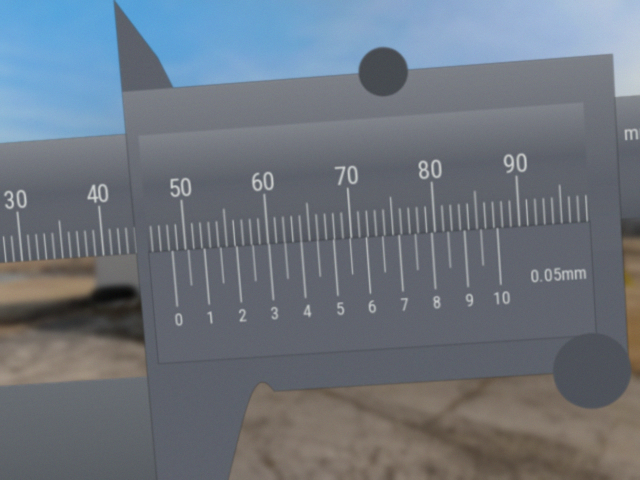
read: {"value": 48.4, "unit": "mm"}
